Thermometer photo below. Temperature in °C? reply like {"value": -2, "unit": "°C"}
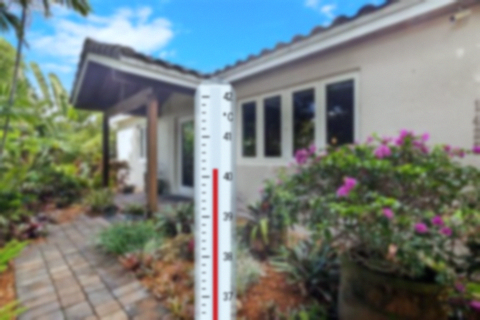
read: {"value": 40.2, "unit": "°C"}
